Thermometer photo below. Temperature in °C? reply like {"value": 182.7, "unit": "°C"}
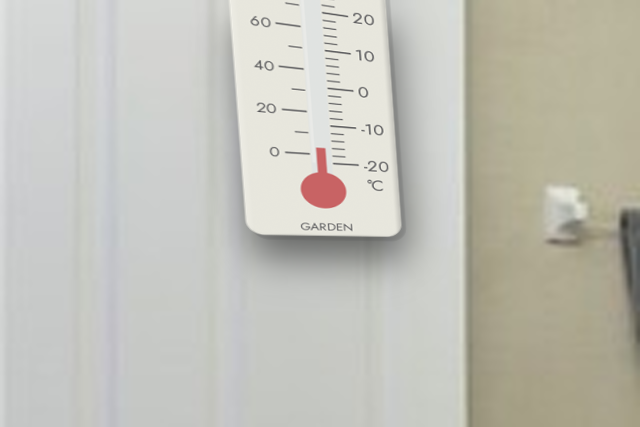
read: {"value": -16, "unit": "°C"}
